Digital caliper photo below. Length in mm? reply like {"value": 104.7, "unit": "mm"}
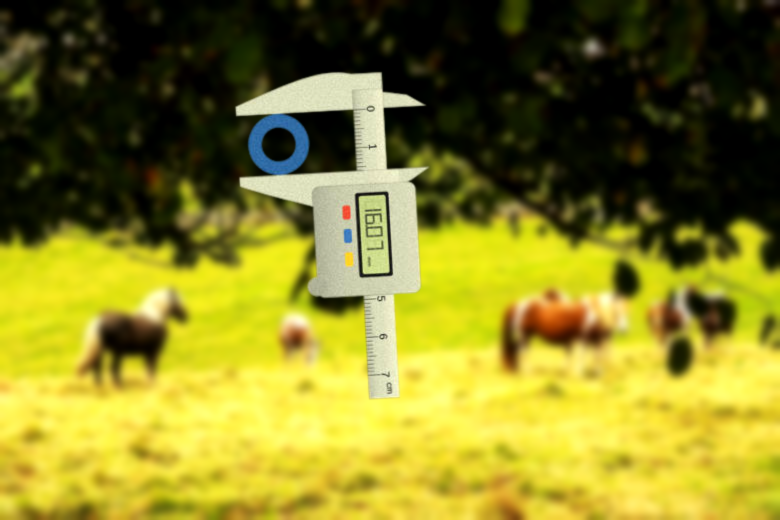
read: {"value": 16.07, "unit": "mm"}
